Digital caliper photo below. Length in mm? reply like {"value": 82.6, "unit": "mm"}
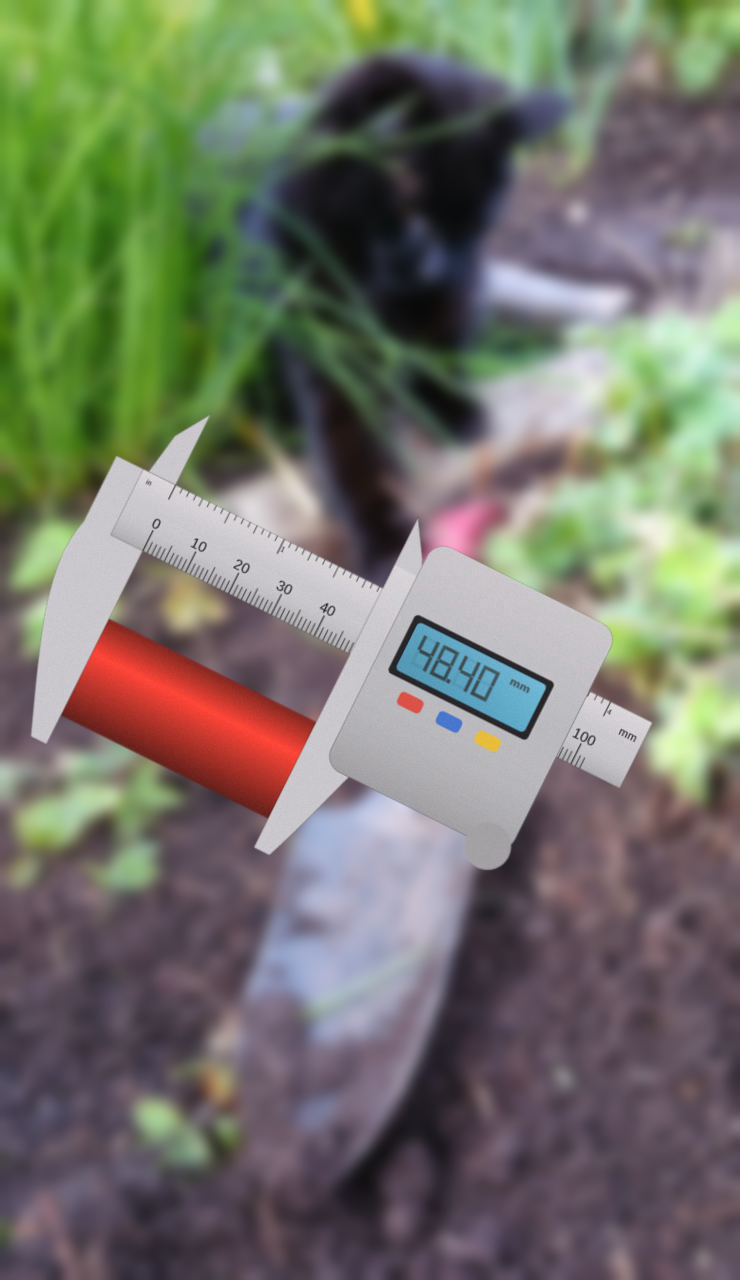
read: {"value": 48.40, "unit": "mm"}
